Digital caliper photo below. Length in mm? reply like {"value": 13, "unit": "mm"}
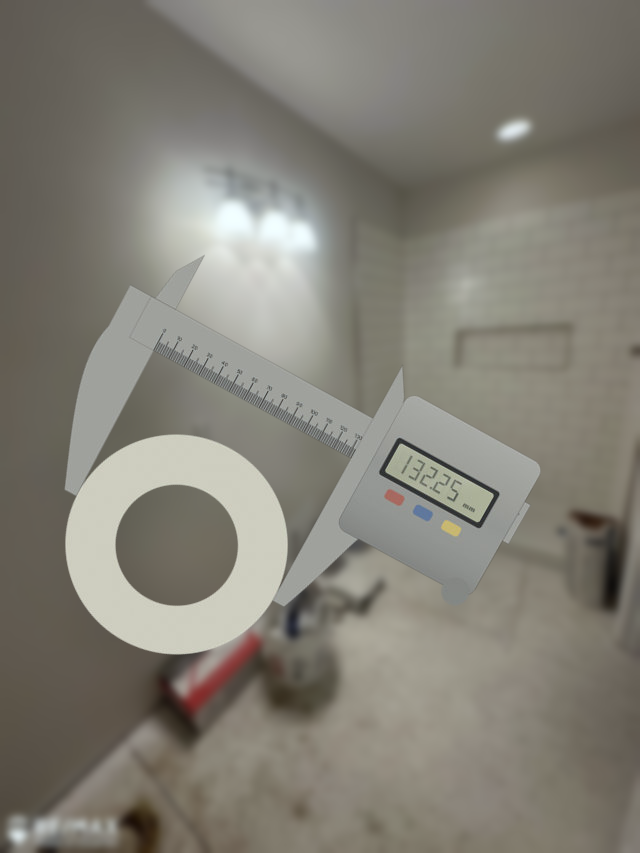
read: {"value": 132.25, "unit": "mm"}
